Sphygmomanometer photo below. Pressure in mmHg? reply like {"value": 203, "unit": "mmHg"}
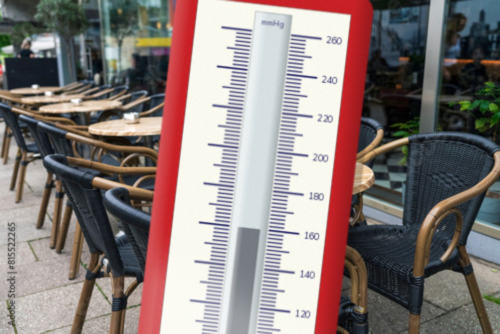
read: {"value": 160, "unit": "mmHg"}
